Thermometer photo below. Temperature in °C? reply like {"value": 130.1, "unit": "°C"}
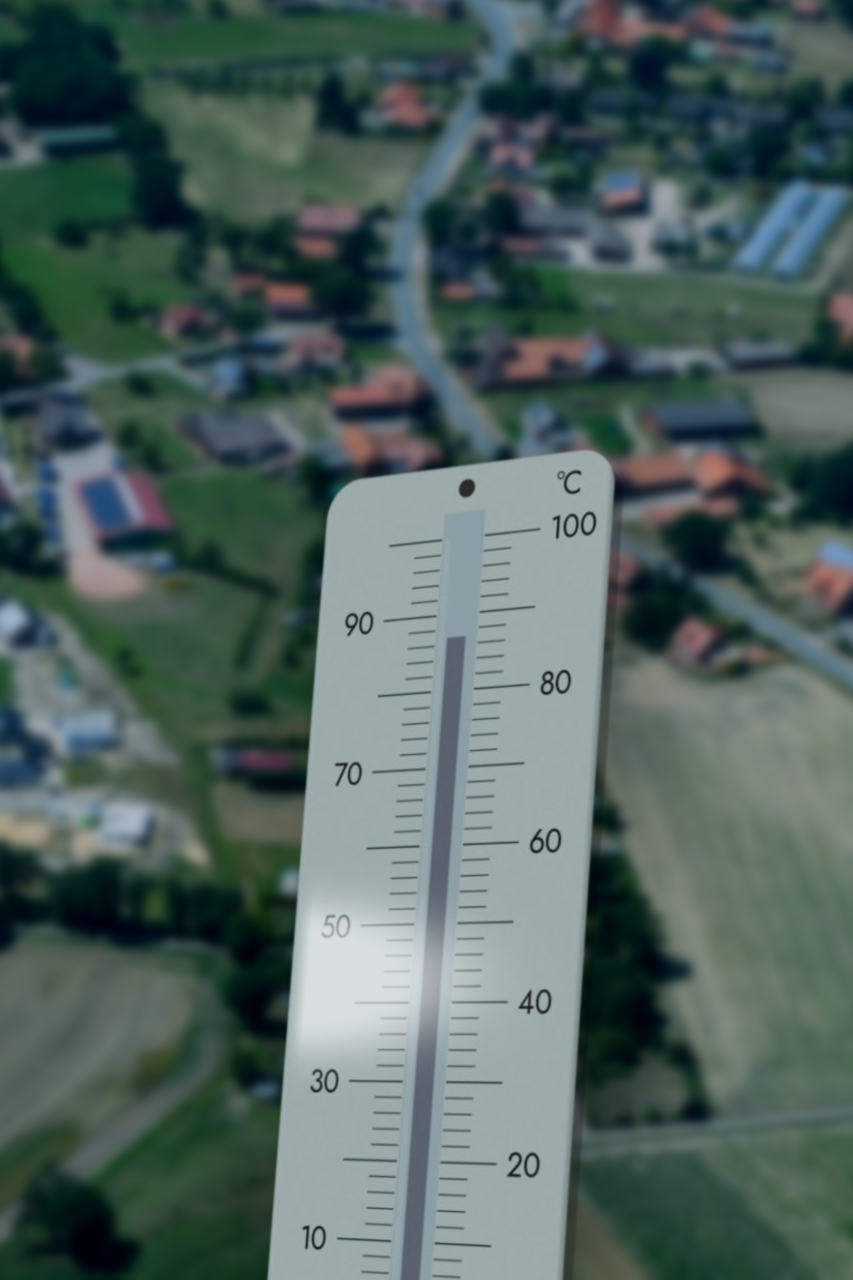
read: {"value": 87, "unit": "°C"}
